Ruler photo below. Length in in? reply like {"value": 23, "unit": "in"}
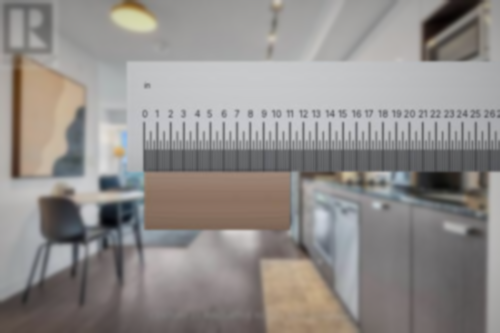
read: {"value": 11, "unit": "in"}
